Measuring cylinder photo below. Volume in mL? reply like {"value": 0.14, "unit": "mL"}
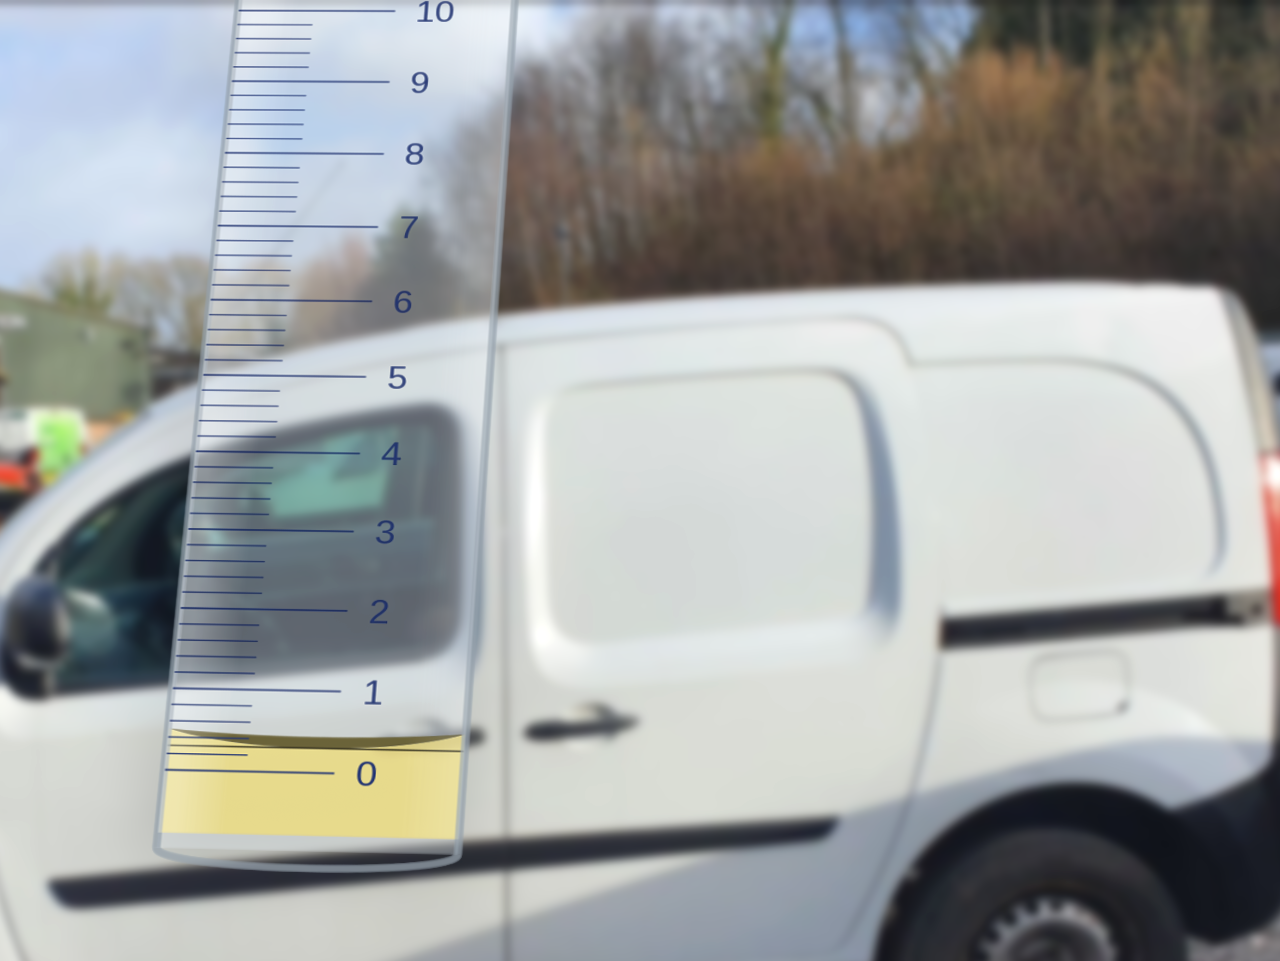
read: {"value": 0.3, "unit": "mL"}
